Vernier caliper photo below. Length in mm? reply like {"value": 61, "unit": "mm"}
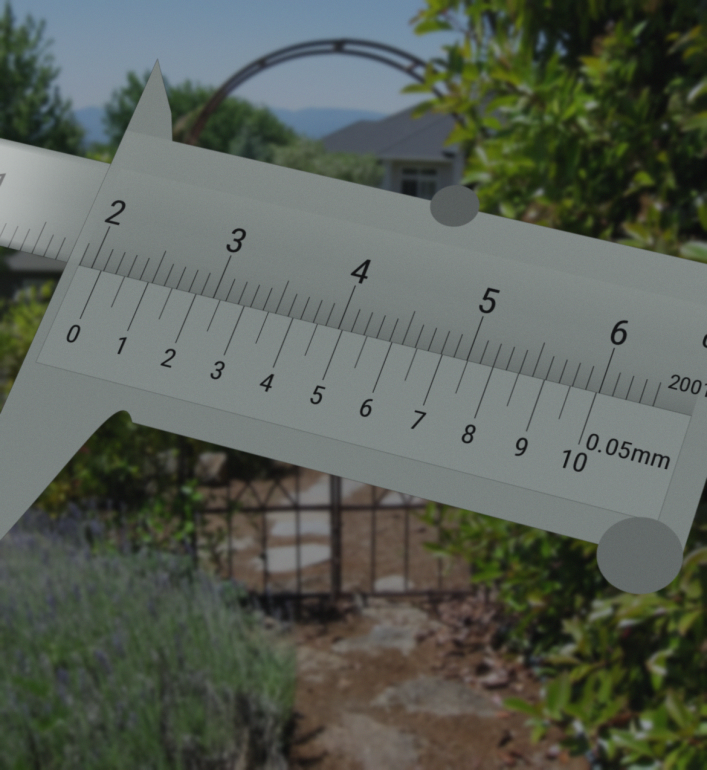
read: {"value": 20.8, "unit": "mm"}
